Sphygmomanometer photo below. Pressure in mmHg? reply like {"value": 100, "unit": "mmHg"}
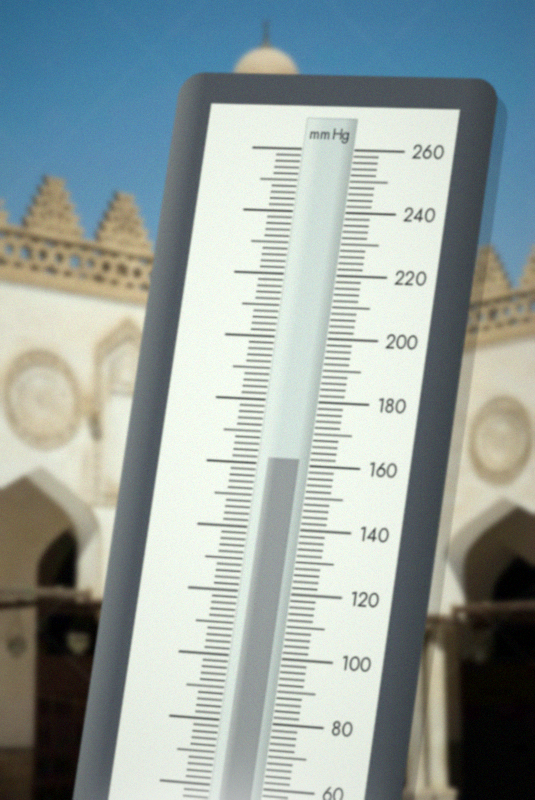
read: {"value": 162, "unit": "mmHg"}
